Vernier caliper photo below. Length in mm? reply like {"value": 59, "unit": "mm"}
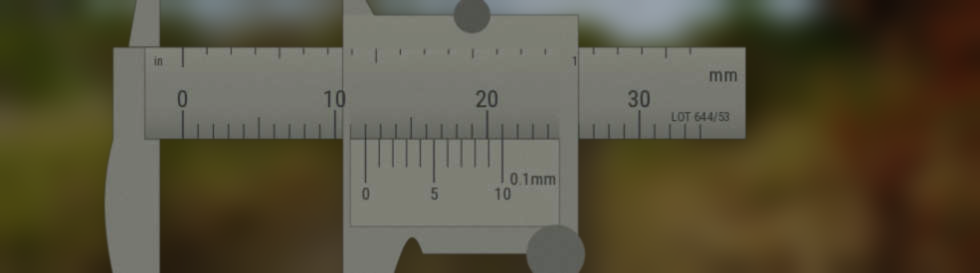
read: {"value": 12.0, "unit": "mm"}
